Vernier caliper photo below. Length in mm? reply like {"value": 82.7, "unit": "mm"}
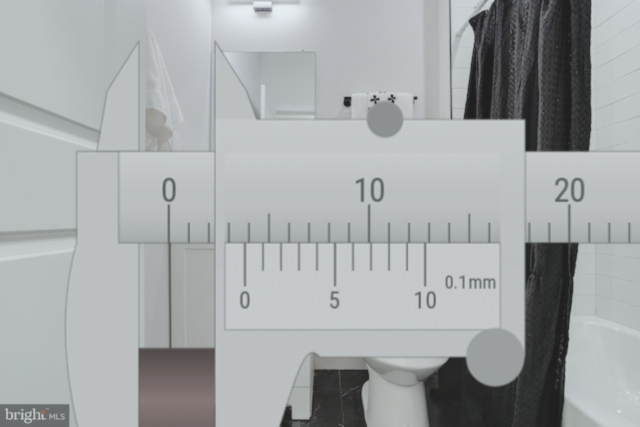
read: {"value": 3.8, "unit": "mm"}
